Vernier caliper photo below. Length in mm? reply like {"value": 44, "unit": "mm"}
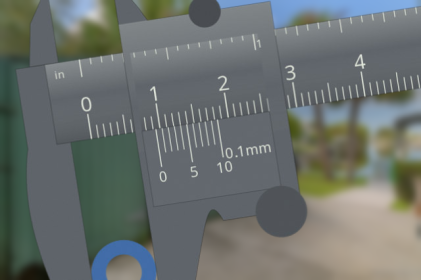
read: {"value": 9.4, "unit": "mm"}
